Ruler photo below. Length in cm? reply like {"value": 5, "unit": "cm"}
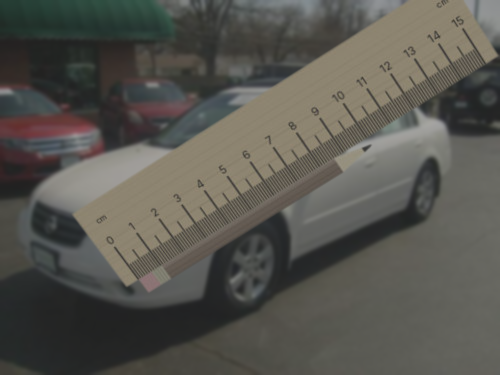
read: {"value": 10, "unit": "cm"}
